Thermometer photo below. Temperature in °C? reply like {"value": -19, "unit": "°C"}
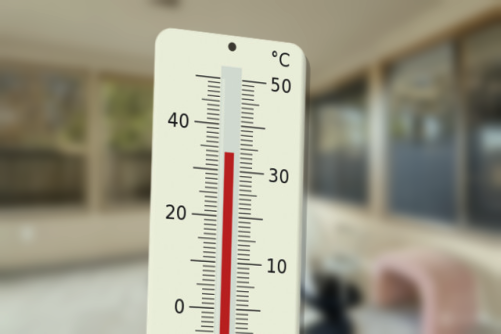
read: {"value": 34, "unit": "°C"}
